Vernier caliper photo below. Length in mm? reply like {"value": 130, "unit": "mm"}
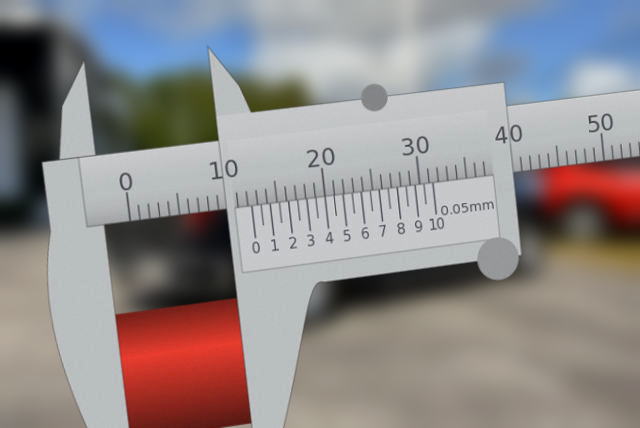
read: {"value": 12.4, "unit": "mm"}
